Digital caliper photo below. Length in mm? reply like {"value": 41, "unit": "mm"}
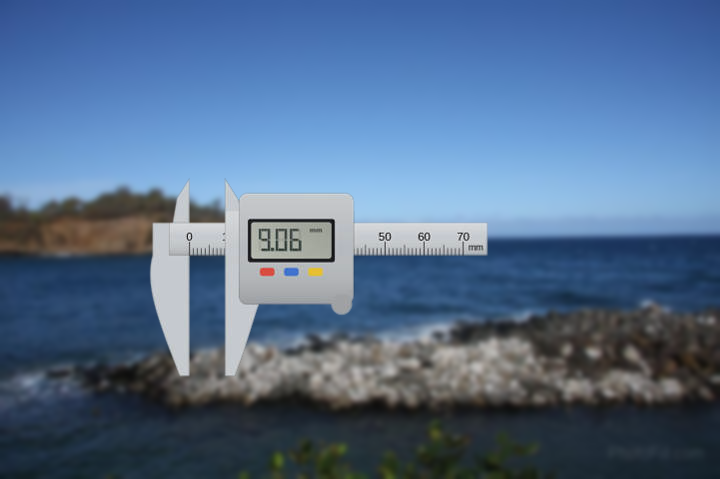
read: {"value": 9.06, "unit": "mm"}
